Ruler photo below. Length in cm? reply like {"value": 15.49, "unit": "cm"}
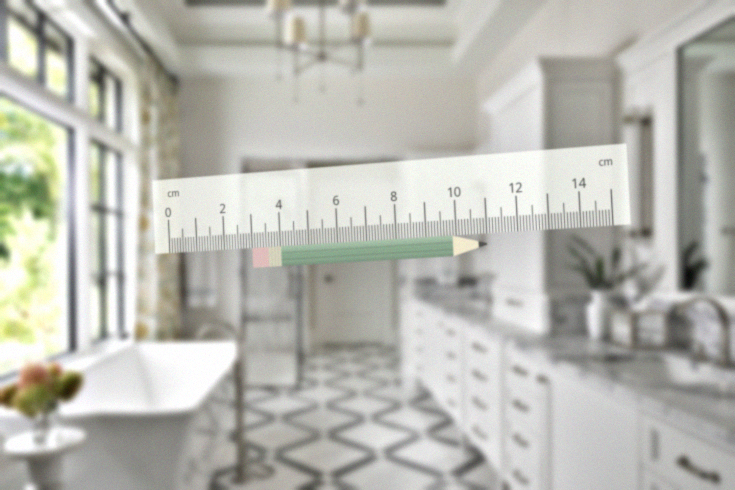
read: {"value": 8, "unit": "cm"}
